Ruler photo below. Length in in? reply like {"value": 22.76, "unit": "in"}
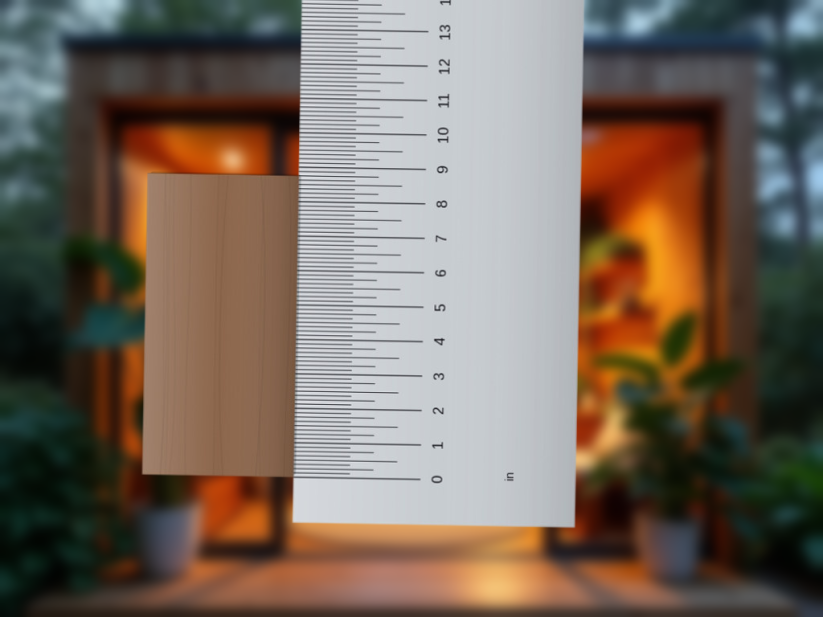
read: {"value": 8.75, "unit": "in"}
